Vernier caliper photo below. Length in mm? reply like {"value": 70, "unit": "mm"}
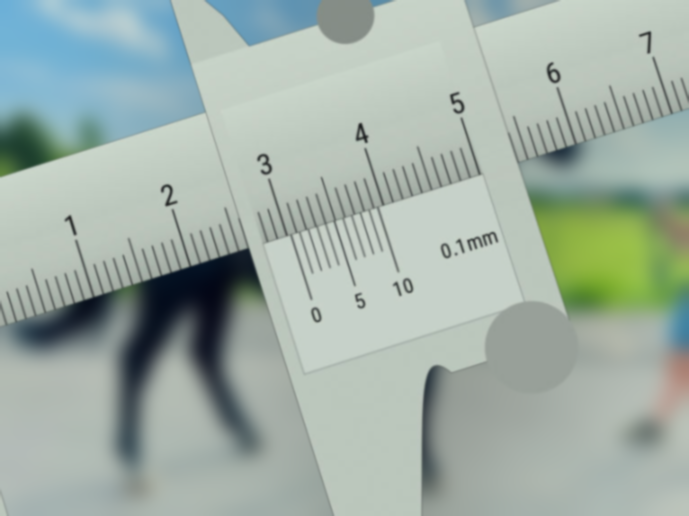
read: {"value": 30.4, "unit": "mm"}
